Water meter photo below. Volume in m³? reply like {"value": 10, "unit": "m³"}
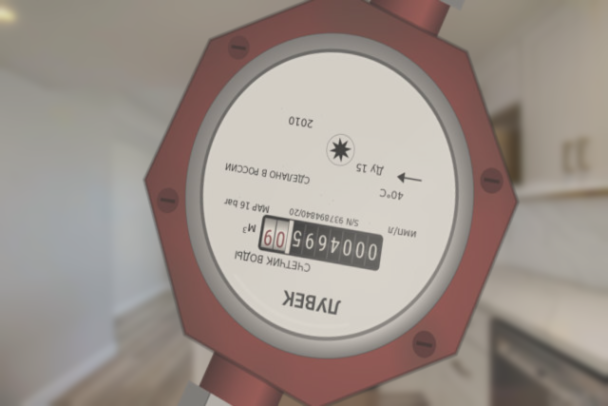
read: {"value": 4695.09, "unit": "m³"}
